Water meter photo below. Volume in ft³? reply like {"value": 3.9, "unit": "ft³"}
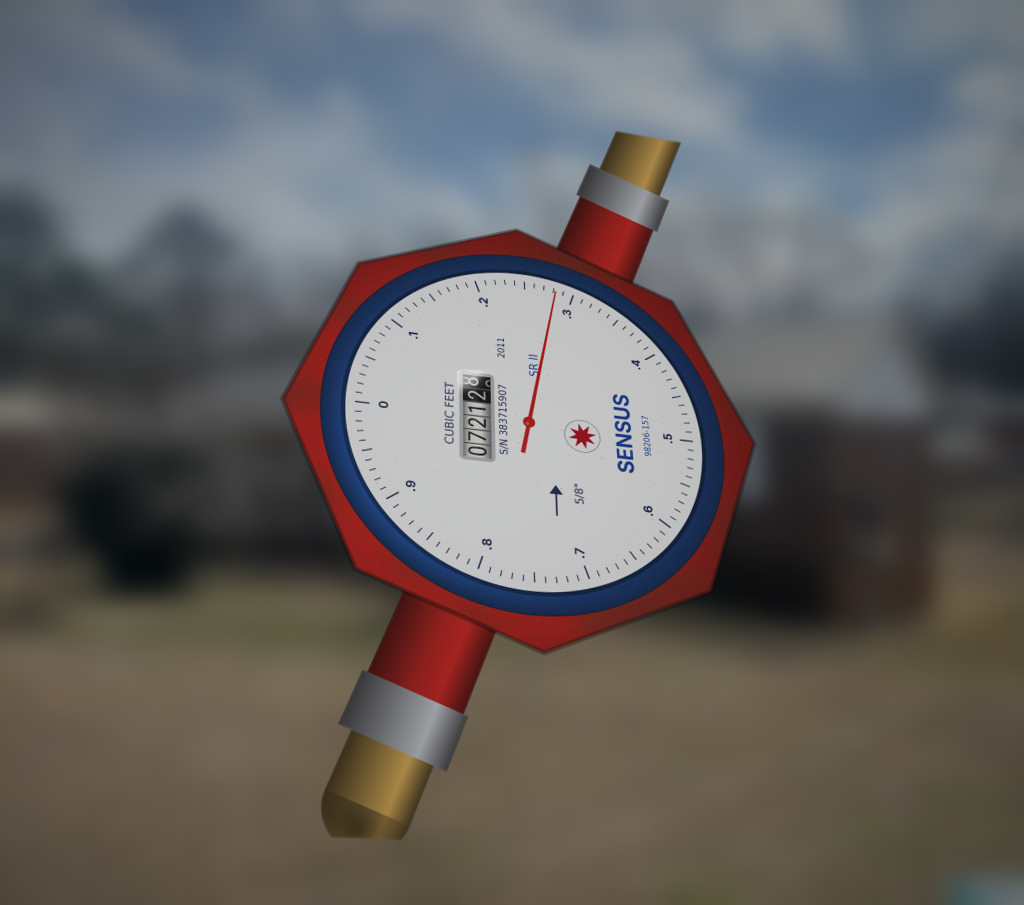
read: {"value": 72128.28, "unit": "ft³"}
